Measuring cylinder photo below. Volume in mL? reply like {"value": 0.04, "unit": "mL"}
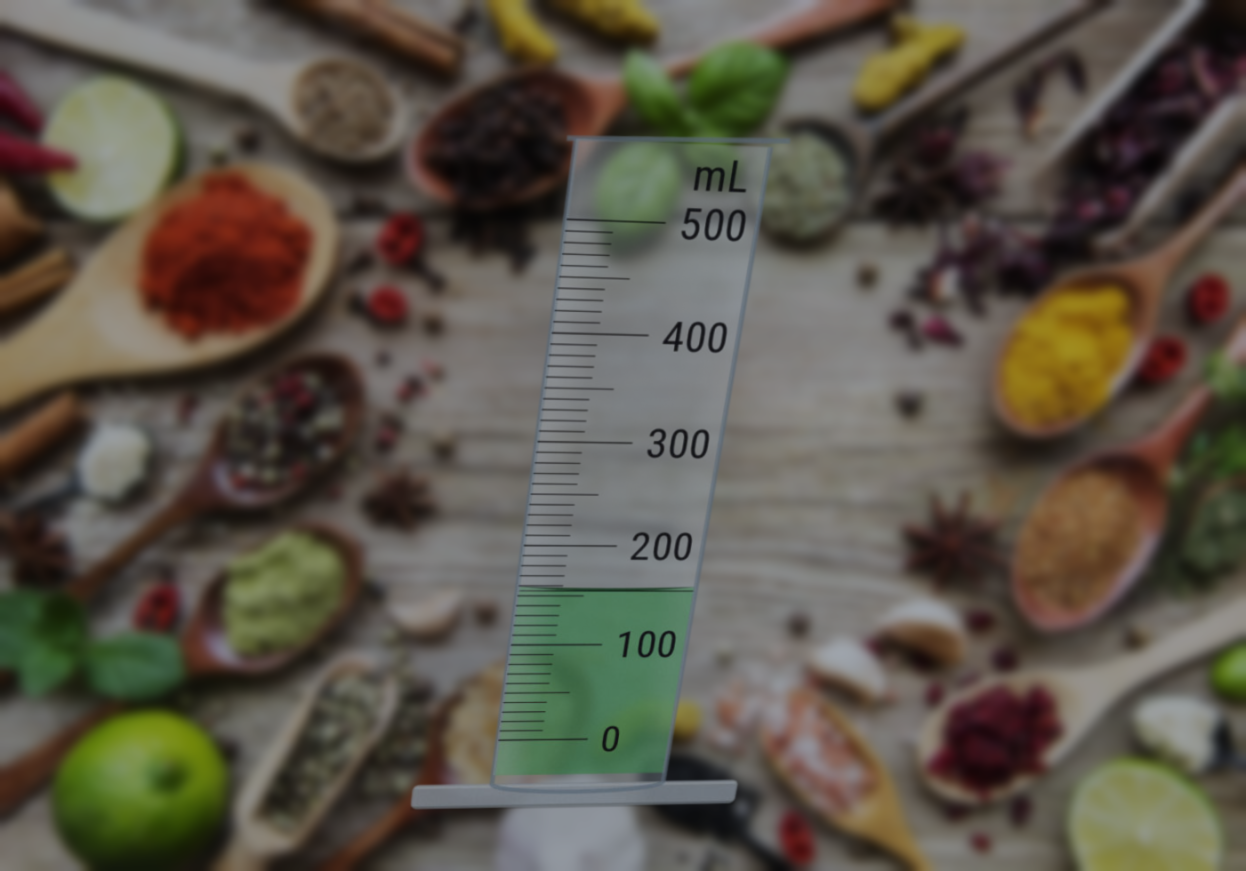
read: {"value": 155, "unit": "mL"}
